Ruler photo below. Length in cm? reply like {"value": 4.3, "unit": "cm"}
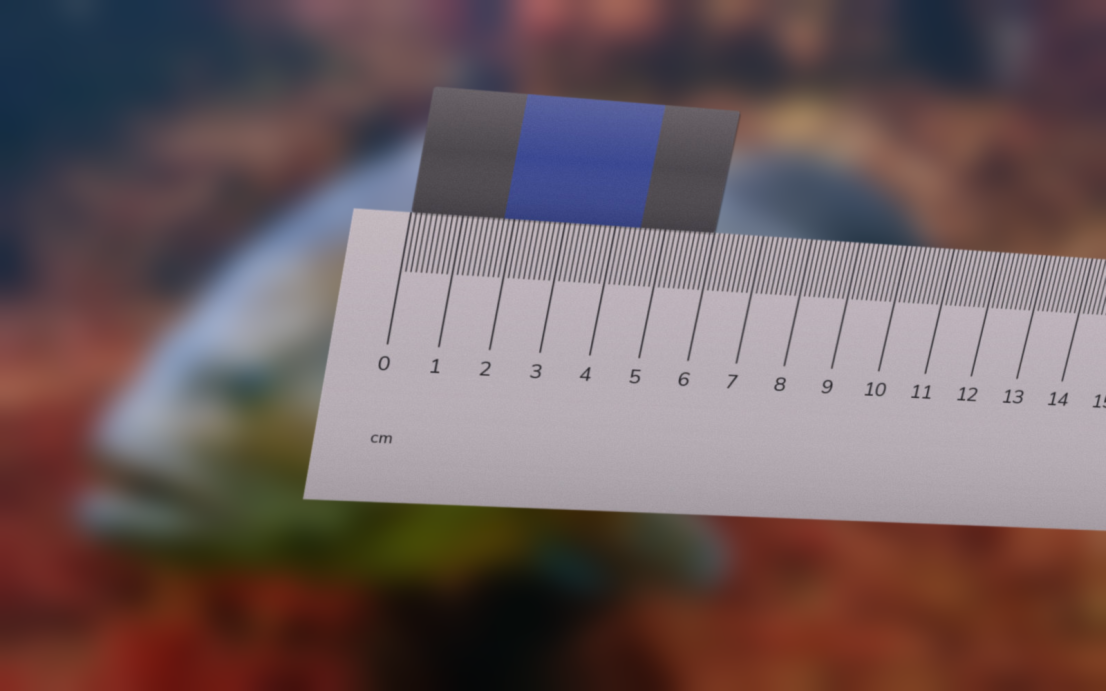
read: {"value": 6, "unit": "cm"}
